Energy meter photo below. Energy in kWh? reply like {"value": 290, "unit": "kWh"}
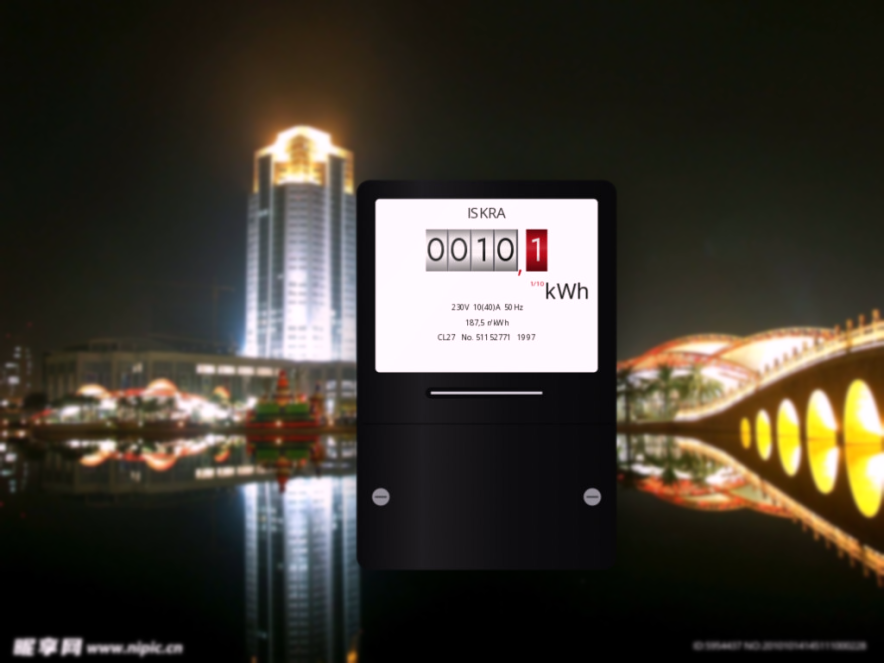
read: {"value": 10.1, "unit": "kWh"}
